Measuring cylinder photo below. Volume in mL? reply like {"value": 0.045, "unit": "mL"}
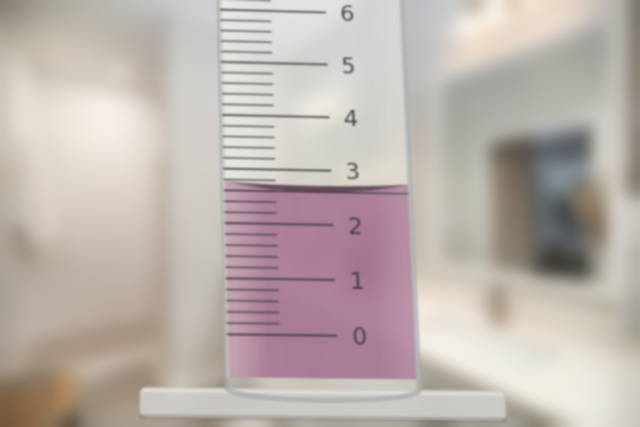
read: {"value": 2.6, "unit": "mL"}
